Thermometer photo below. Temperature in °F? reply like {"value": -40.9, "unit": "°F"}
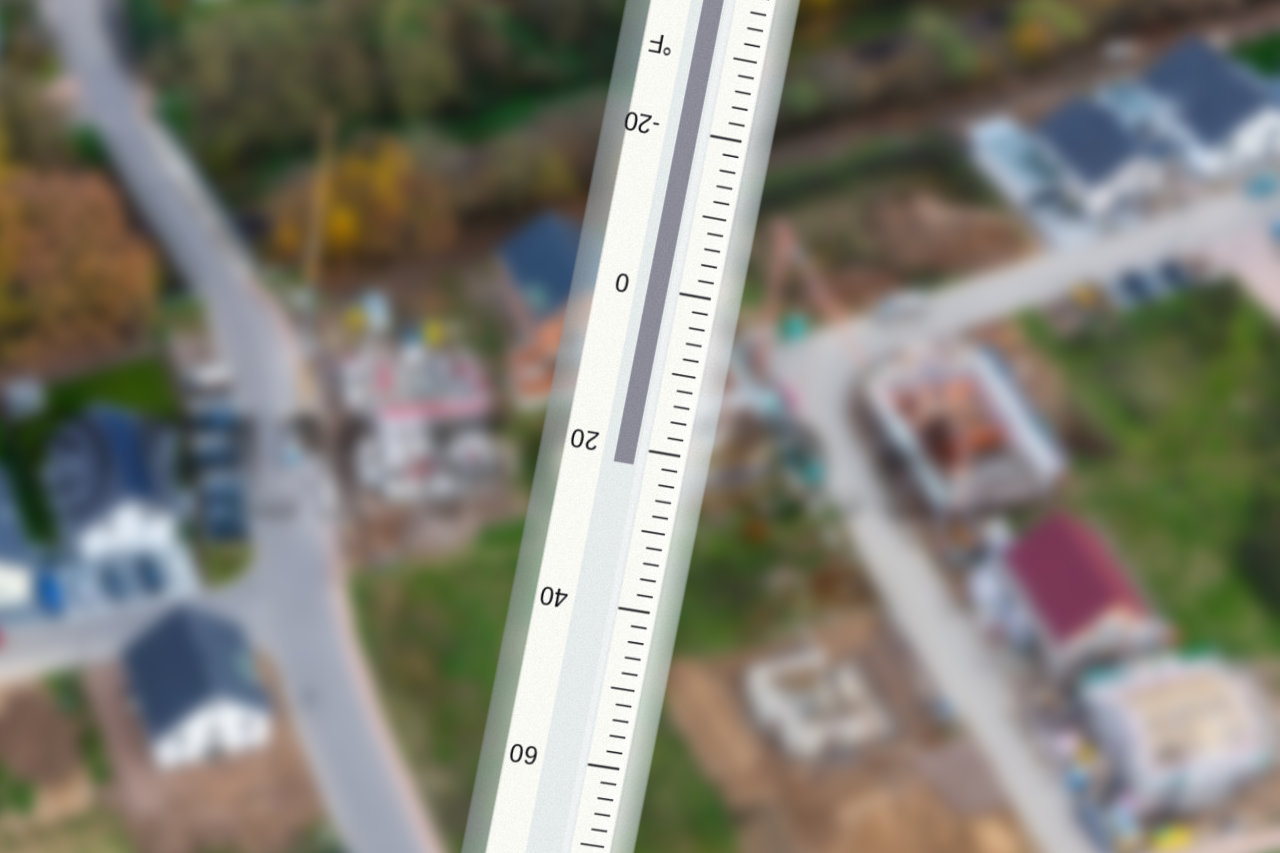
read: {"value": 22, "unit": "°F"}
